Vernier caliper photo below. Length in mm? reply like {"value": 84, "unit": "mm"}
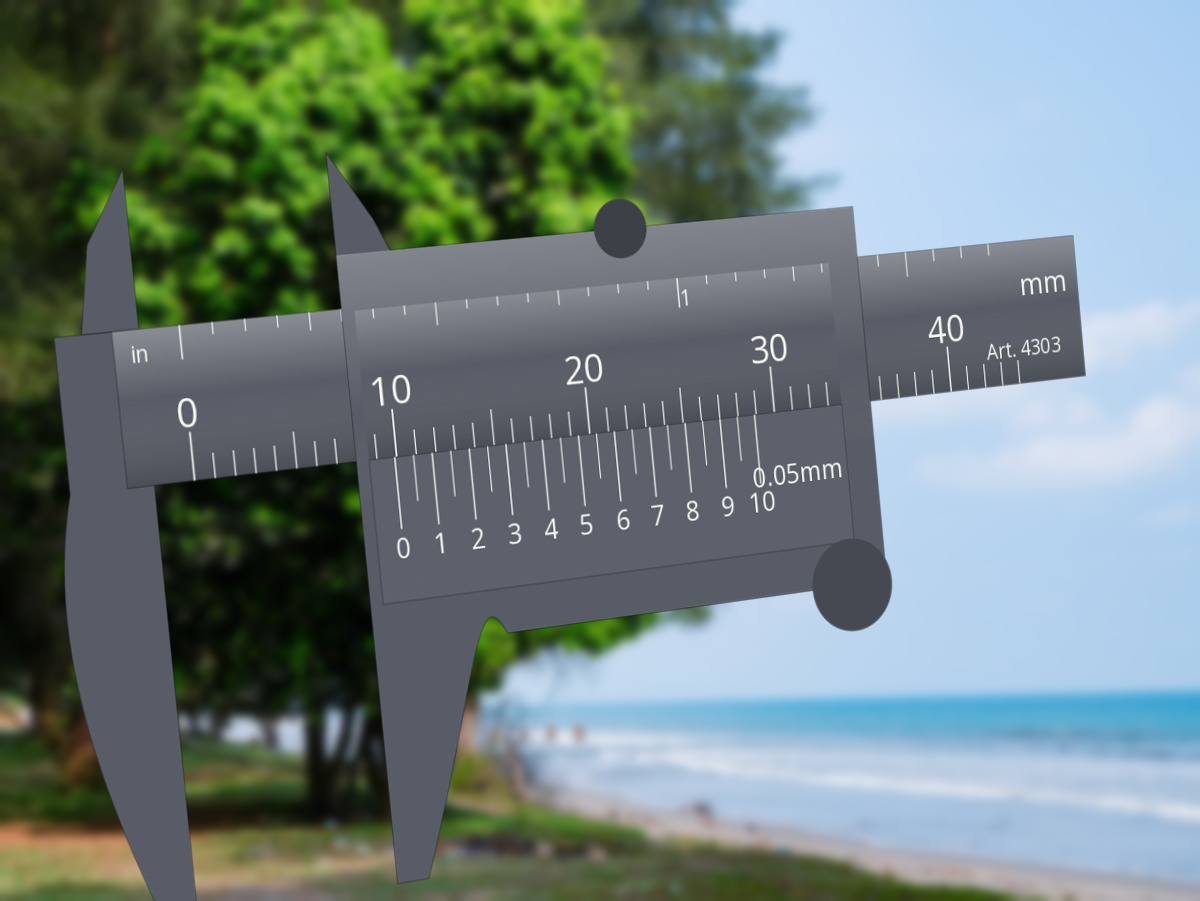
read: {"value": 9.9, "unit": "mm"}
